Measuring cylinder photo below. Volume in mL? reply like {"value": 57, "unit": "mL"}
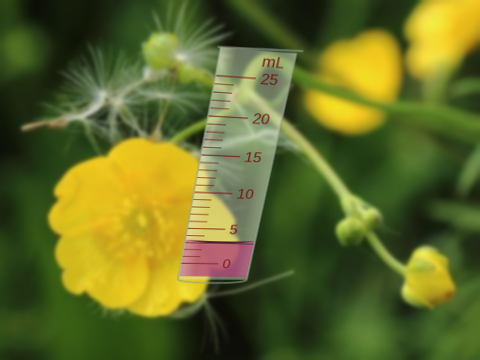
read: {"value": 3, "unit": "mL"}
